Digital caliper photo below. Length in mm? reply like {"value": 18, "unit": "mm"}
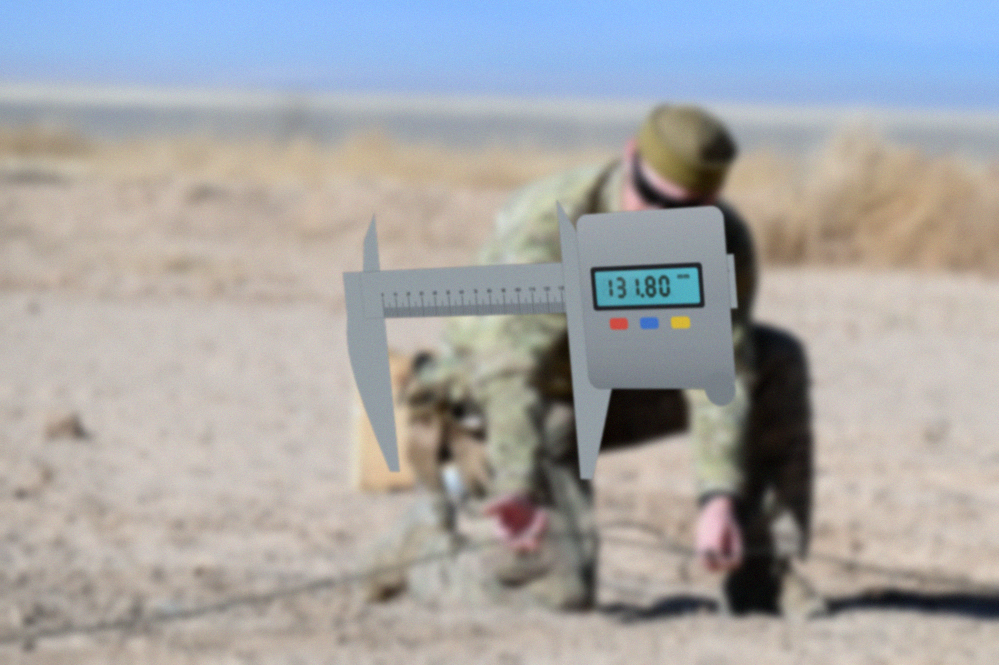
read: {"value": 131.80, "unit": "mm"}
